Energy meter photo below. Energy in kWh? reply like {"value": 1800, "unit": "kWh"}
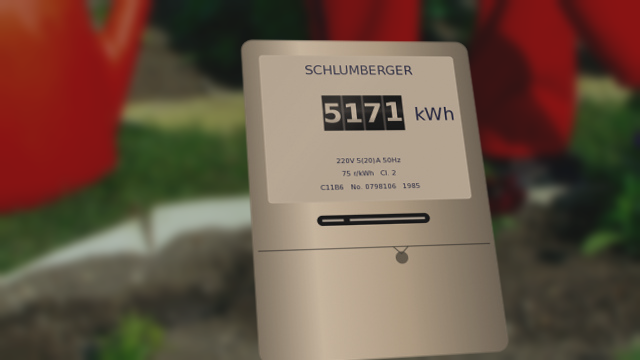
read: {"value": 5171, "unit": "kWh"}
